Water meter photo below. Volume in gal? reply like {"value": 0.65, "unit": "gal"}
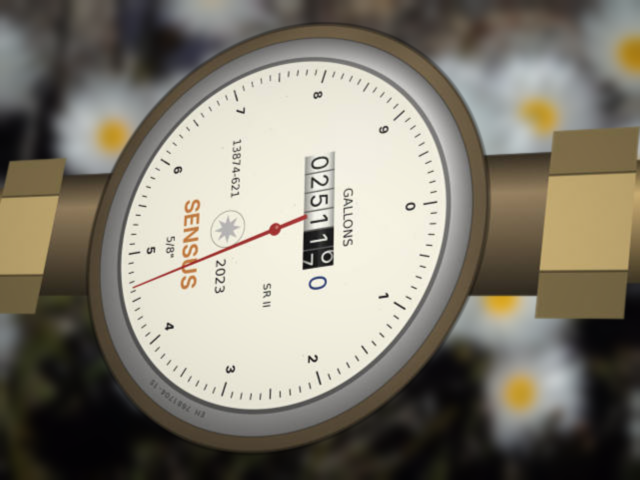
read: {"value": 251164.6, "unit": "gal"}
